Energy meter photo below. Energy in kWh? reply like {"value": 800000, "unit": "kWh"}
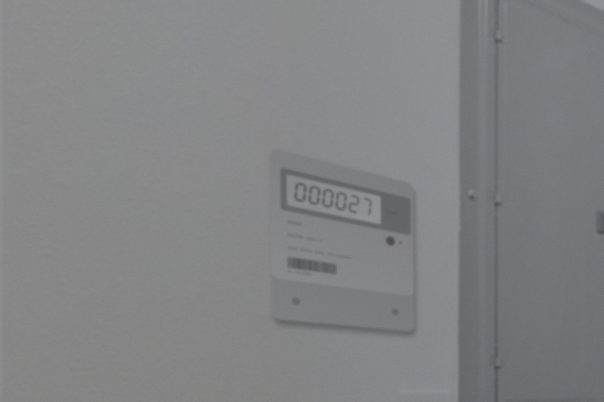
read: {"value": 27, "unit": "kWh"}
